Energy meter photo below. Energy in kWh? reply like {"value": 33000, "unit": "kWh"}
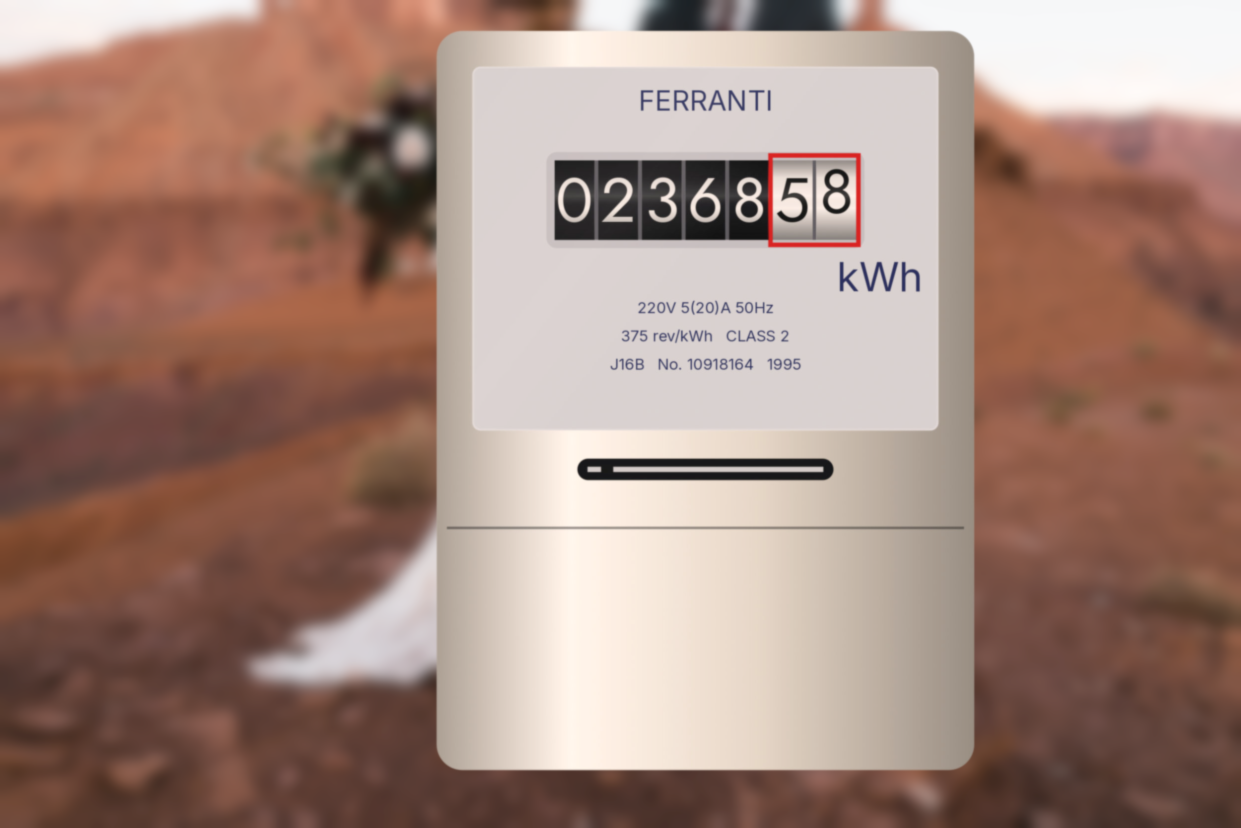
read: {"value": 2368.58, "unit": "kWh"}
